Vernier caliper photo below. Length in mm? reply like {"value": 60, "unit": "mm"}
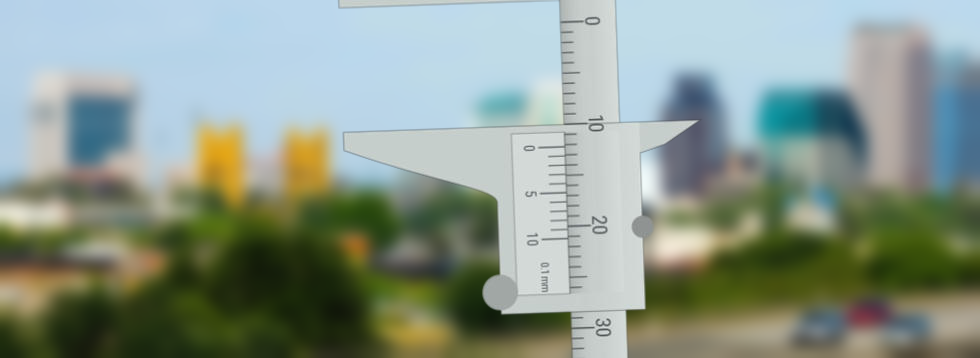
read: {"value": 12.2, "unit": "mm"}
